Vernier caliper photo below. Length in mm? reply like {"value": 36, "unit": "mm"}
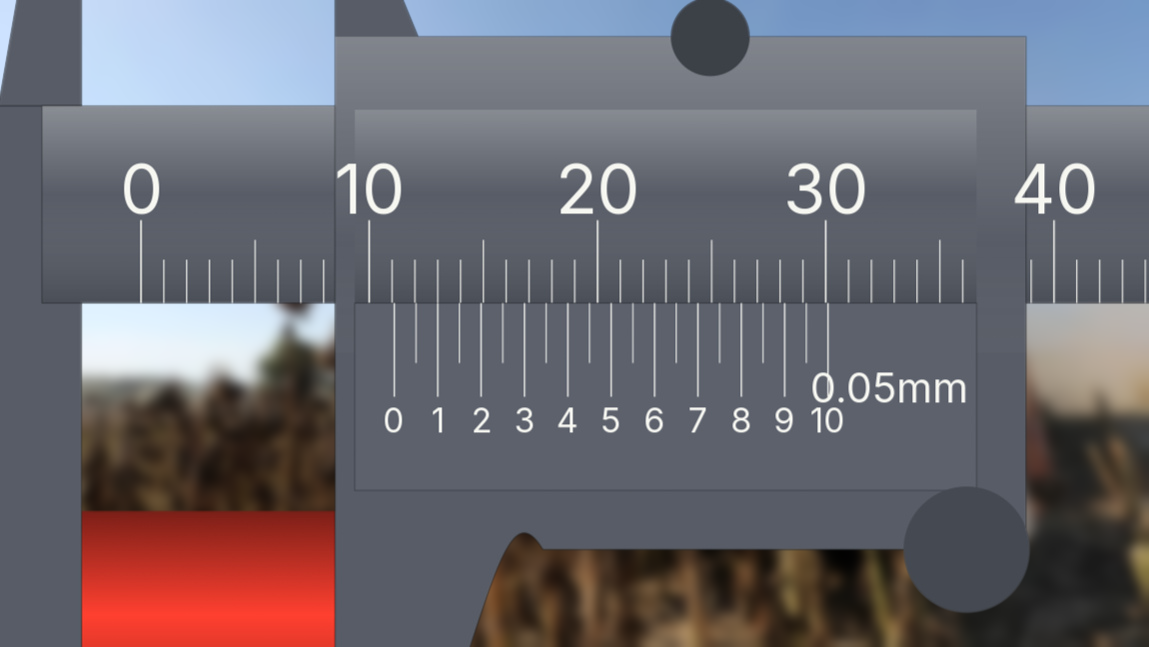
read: {"value": 11.10, "unit": "mm"}
